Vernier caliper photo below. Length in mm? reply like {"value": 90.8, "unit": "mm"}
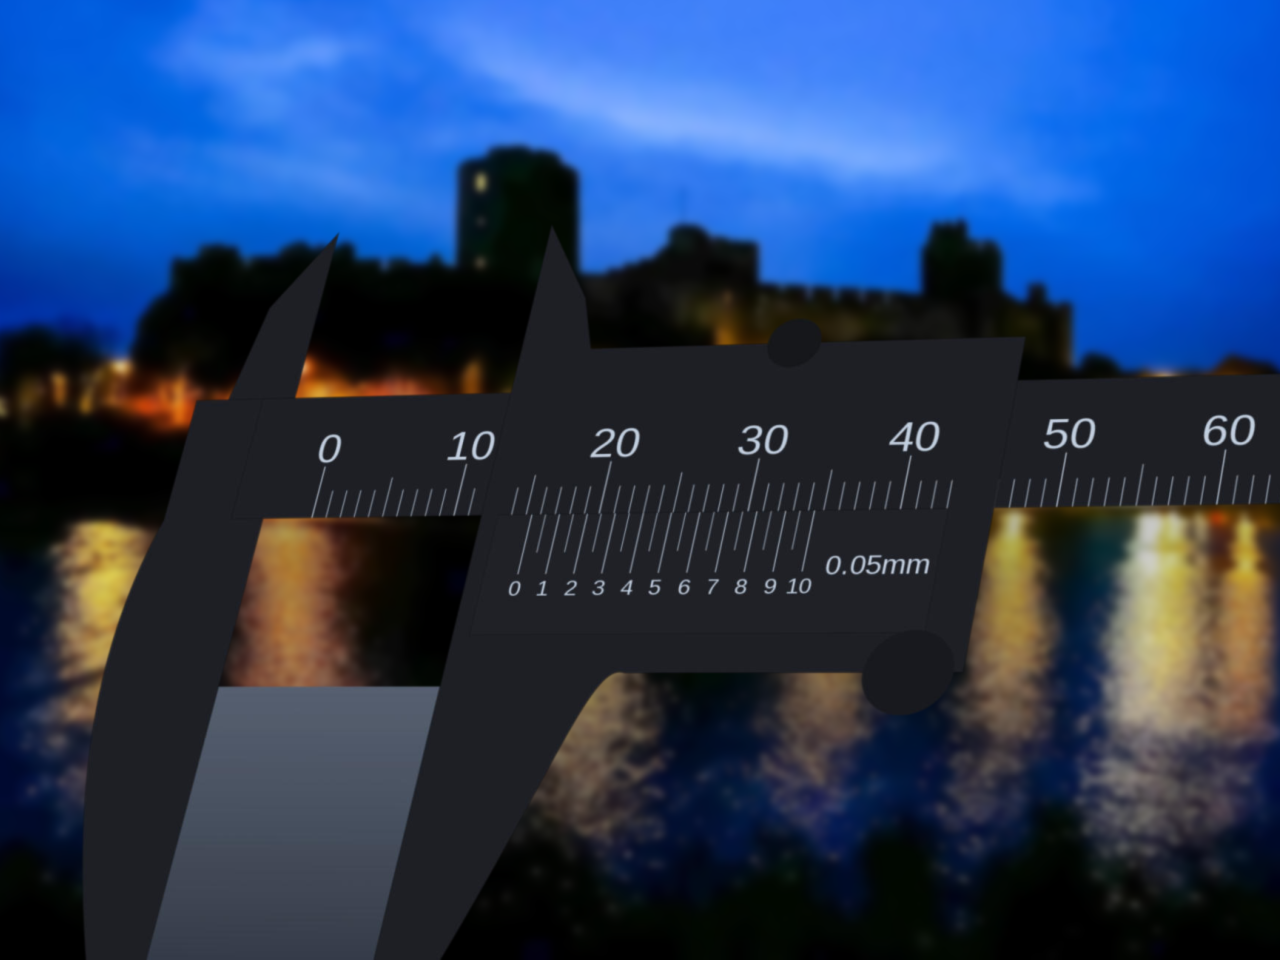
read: {"value": 15.4, "unit": "mm"}
